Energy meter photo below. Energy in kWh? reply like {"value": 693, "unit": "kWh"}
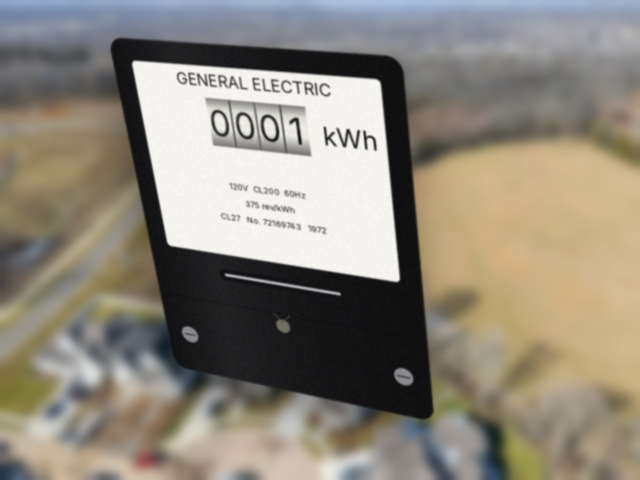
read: {"value": 1, "unit": "kWh"}
